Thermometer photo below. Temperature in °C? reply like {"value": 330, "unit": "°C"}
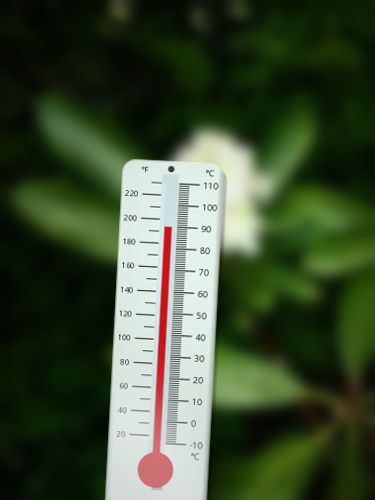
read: {"value": 90, "unit": "°C"}
